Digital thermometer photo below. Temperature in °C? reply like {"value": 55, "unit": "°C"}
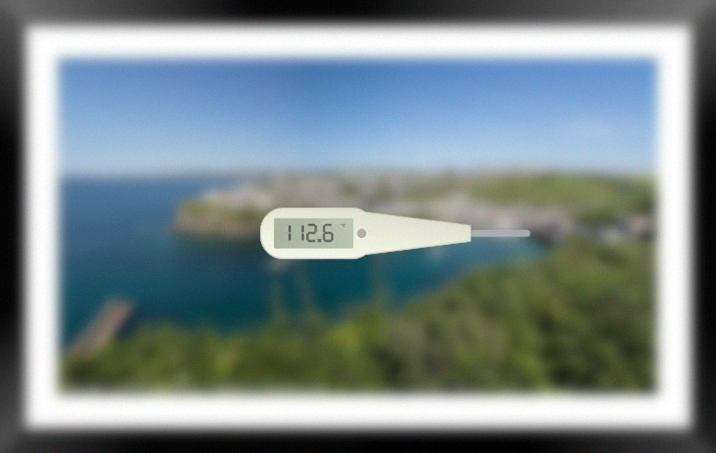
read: {"value": 112.6, "unit": "°C"}
